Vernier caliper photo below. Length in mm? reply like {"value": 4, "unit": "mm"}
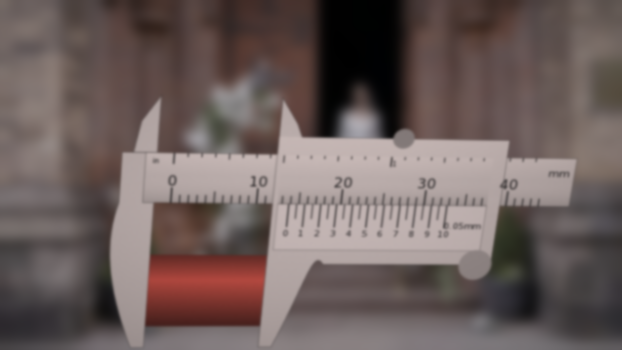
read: {"value": 13.8, "unit": "mm"}
